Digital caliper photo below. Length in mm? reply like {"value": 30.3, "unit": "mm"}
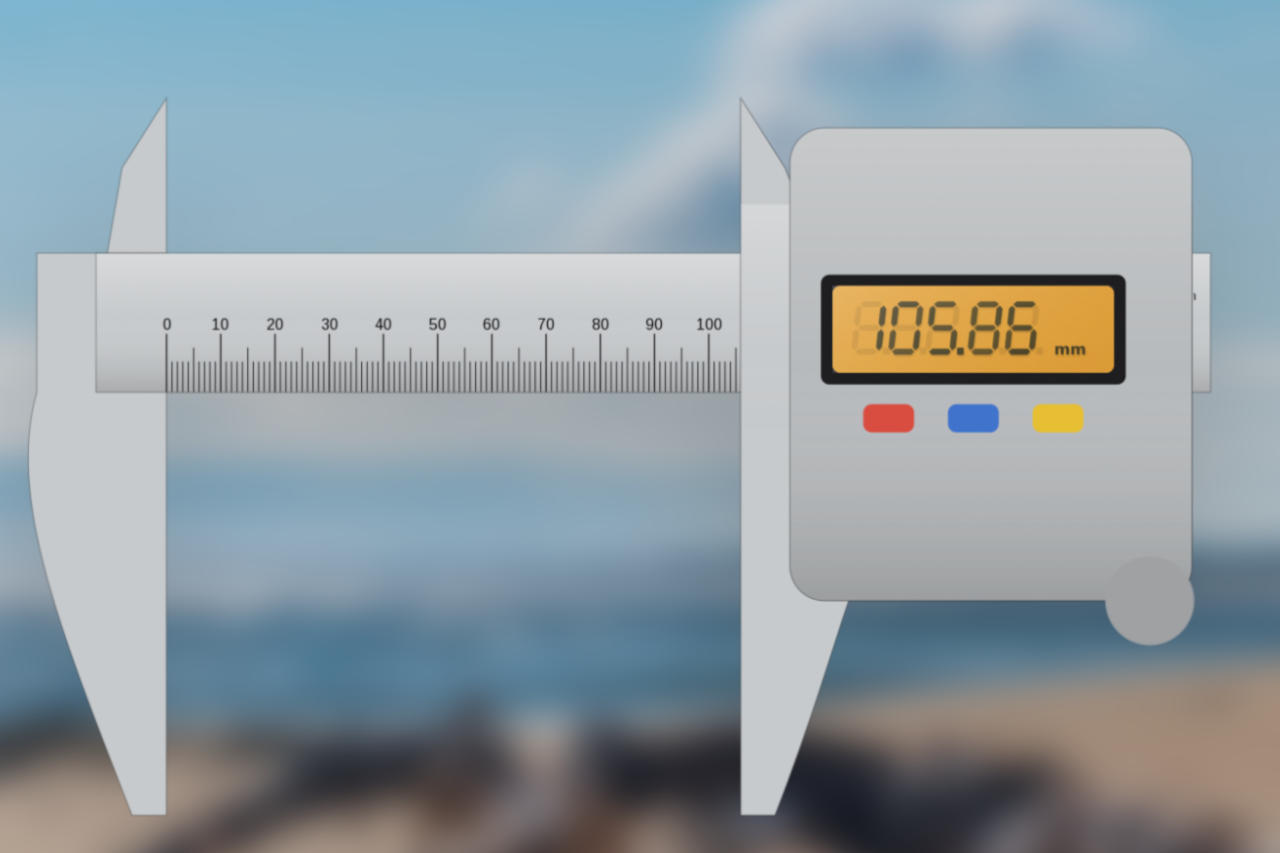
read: {"value": 105.86, "unit": "mm"}
